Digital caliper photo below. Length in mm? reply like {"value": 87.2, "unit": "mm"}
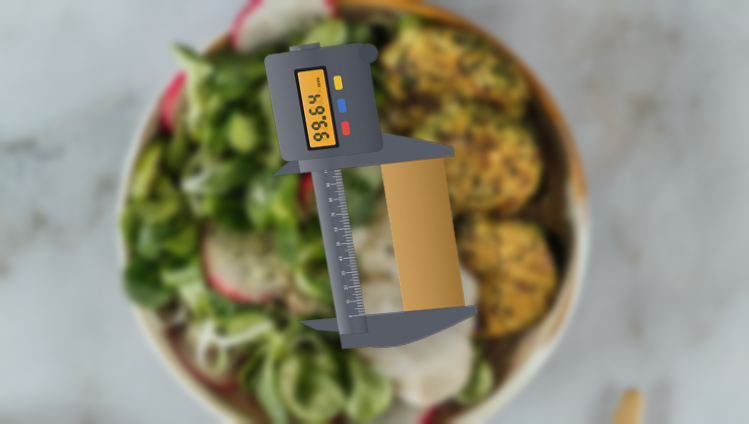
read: {"value": 99.64, "unit": "mm"}
